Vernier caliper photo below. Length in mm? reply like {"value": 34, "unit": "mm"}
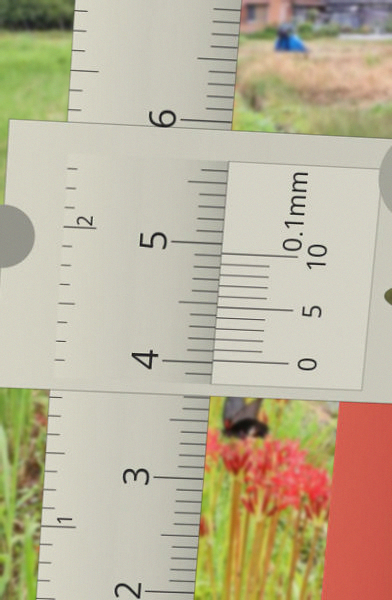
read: {"value": 40.2, "unit": "mm"}
